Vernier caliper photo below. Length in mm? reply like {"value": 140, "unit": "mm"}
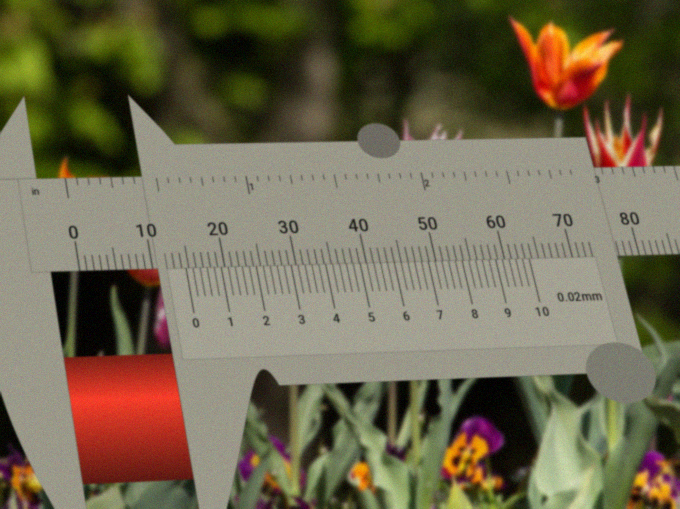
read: {"value": 14.6, "unit": "mm"}
